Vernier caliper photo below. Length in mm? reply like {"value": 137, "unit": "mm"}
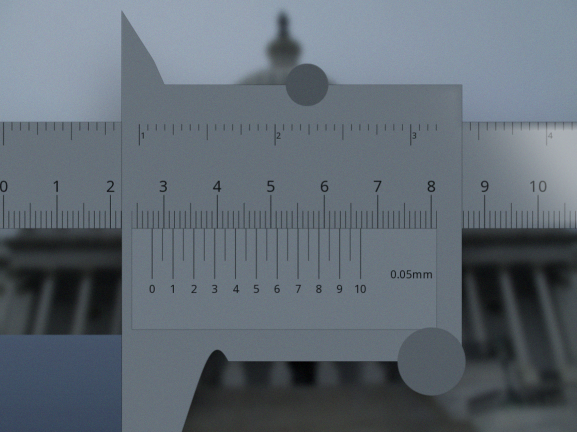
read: {"value": 27.8, "unit": "mm"}
